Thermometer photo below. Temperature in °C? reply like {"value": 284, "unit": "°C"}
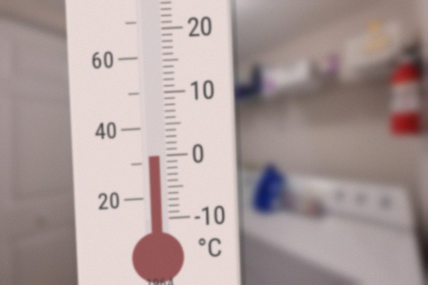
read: {"value": 0, "unit": "°C"}
